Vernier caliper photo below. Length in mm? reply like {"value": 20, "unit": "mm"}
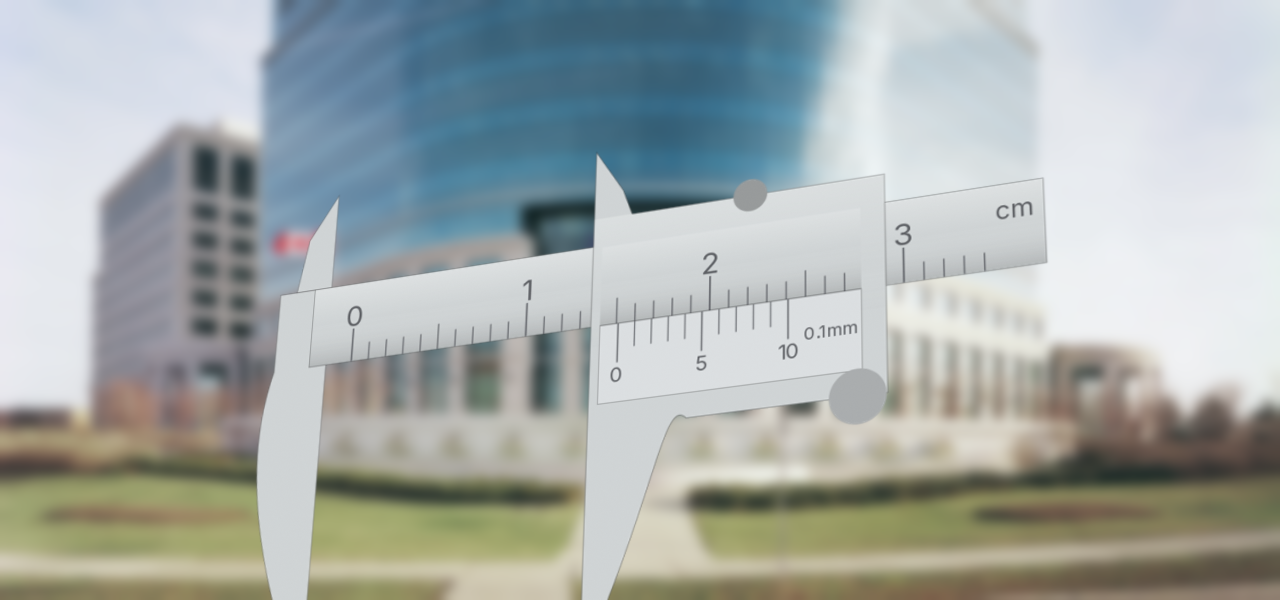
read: {"value": 15.1, "unit": "mm"}
